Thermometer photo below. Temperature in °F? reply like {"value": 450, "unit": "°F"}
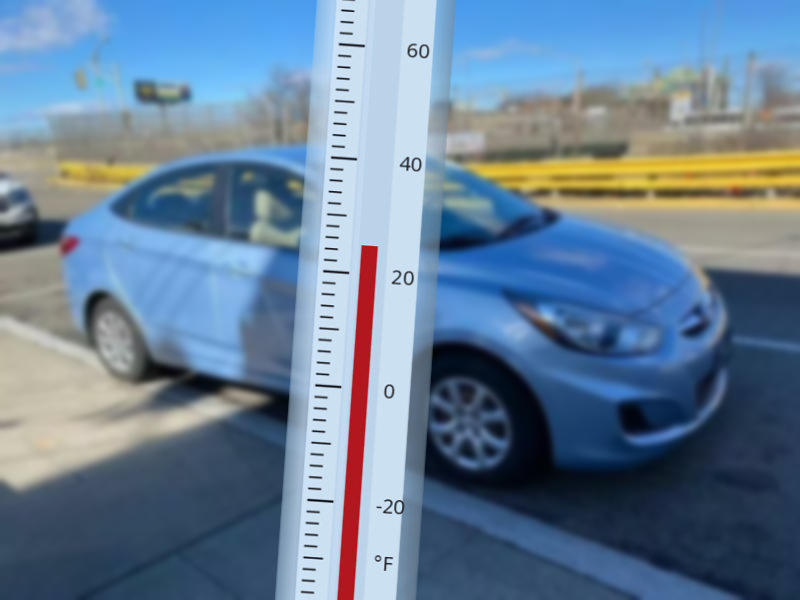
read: {"value": 25, "unit": "°F"}
